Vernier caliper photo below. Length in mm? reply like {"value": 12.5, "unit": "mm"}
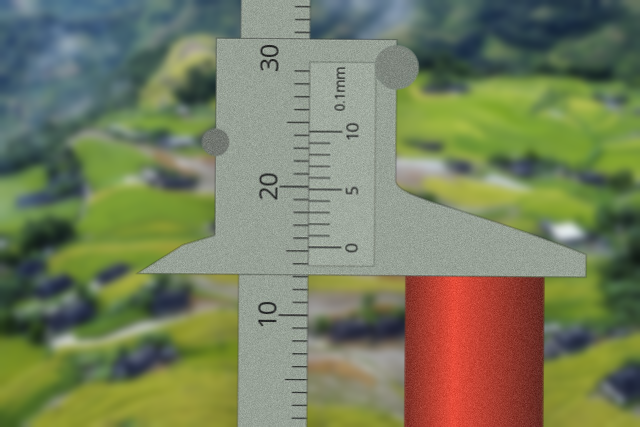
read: {"value": 15.3, "unit": "mm"}
